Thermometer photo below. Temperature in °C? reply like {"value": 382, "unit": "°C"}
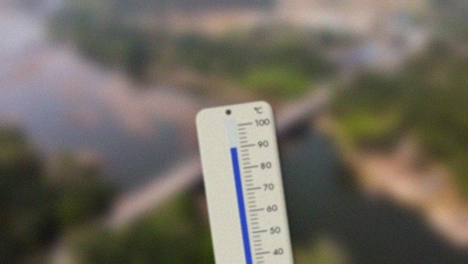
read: {"value": 90, "unit": "°C"}
